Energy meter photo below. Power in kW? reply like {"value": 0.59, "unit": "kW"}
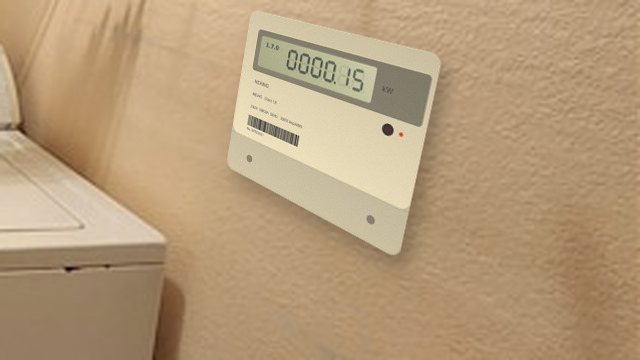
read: {"value": 0.15, "unit": "kW"}
